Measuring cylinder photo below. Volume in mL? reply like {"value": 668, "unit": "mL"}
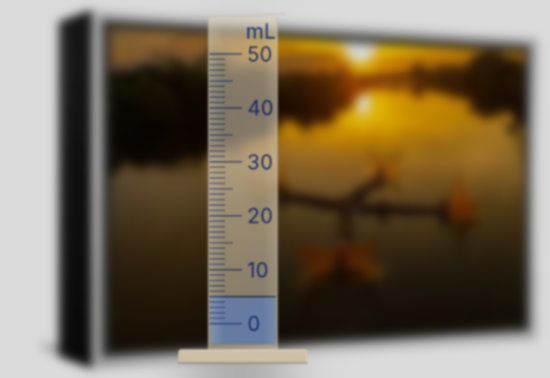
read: {"value": 5, "unit": "mL"}
